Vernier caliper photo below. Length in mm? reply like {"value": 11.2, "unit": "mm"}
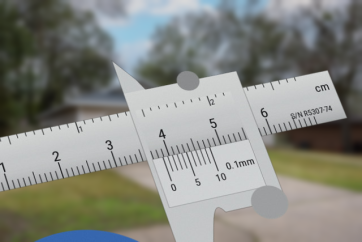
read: {"value": 38.8, "unit": "mm"}
